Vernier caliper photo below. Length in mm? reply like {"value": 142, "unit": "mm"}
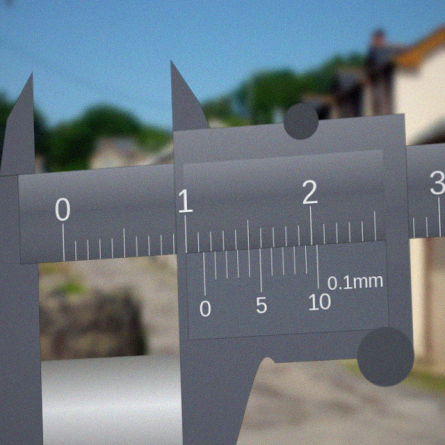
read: {"value": 11.4, "unit": "mm"}
